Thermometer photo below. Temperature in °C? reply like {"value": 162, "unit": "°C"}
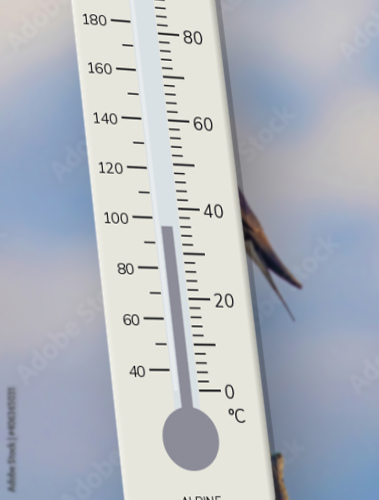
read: {"value": 36, "unit": "°C"}
